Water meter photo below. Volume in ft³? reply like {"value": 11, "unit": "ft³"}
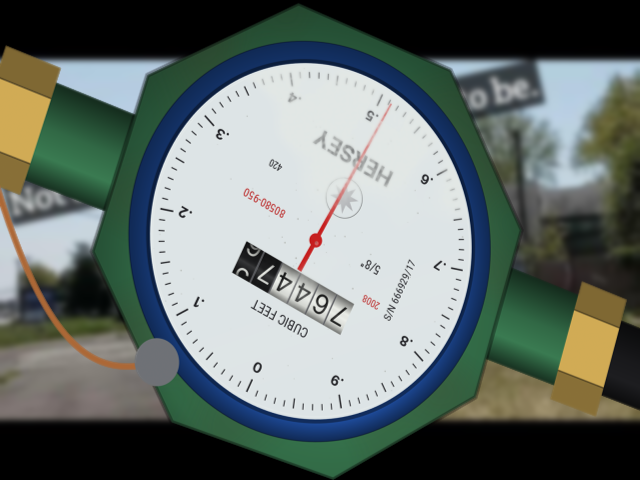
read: {"value": 764475.51, "unit": "ft³"}
